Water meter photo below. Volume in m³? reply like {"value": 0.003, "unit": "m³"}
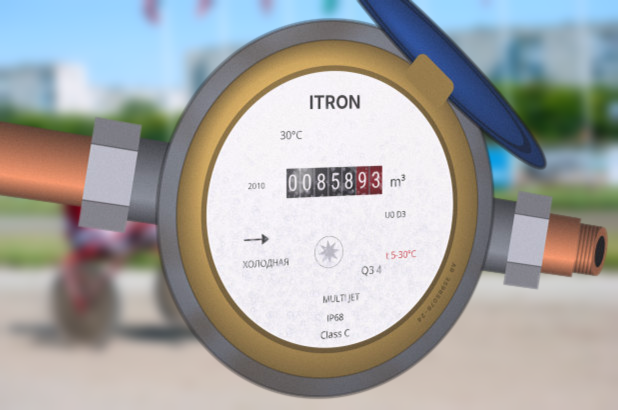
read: {"value": 858.93, "unit": "m³"}
